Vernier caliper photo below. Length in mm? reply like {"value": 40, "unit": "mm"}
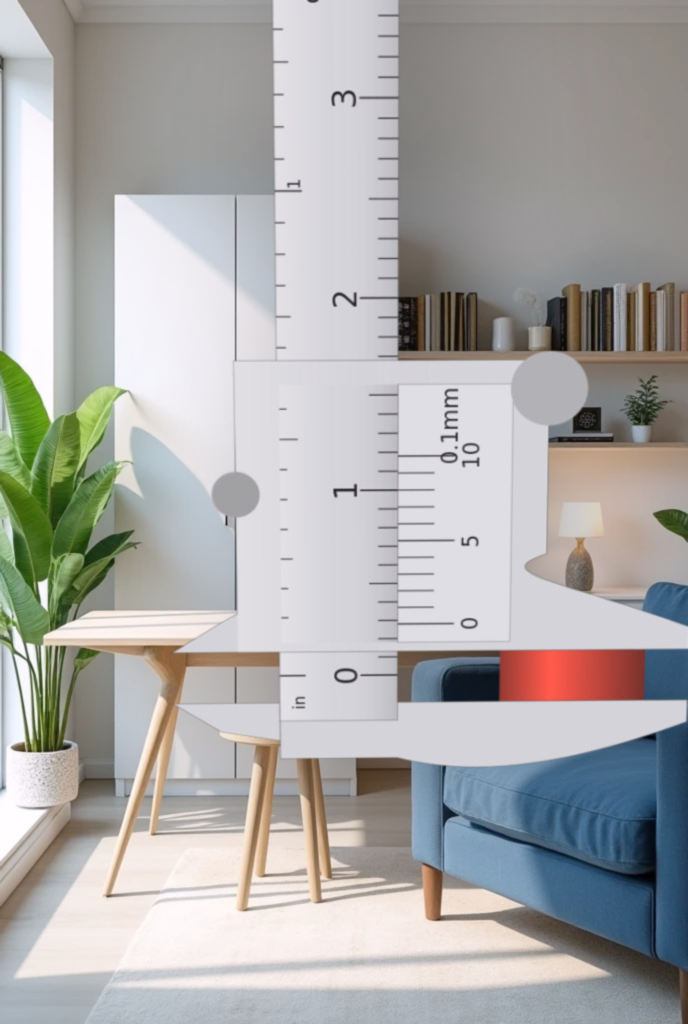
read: {"value": 2.8, "unit": "mm"}
